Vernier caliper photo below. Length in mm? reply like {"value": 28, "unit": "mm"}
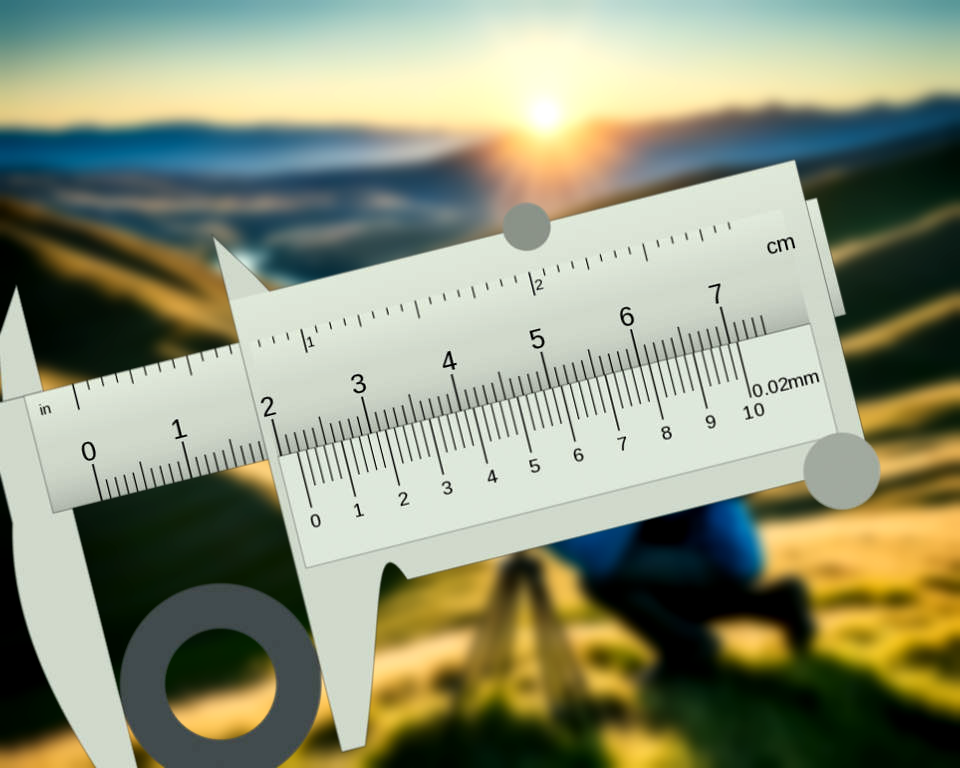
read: {"value": 21.8, "unit": "mm"}
